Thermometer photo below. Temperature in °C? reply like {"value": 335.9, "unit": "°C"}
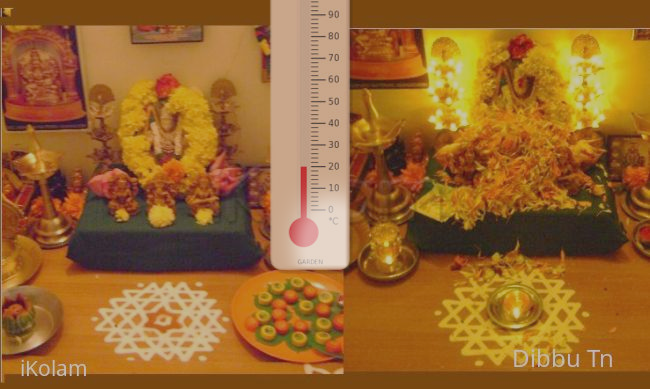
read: {"value": 20, "unit": "°C"}
